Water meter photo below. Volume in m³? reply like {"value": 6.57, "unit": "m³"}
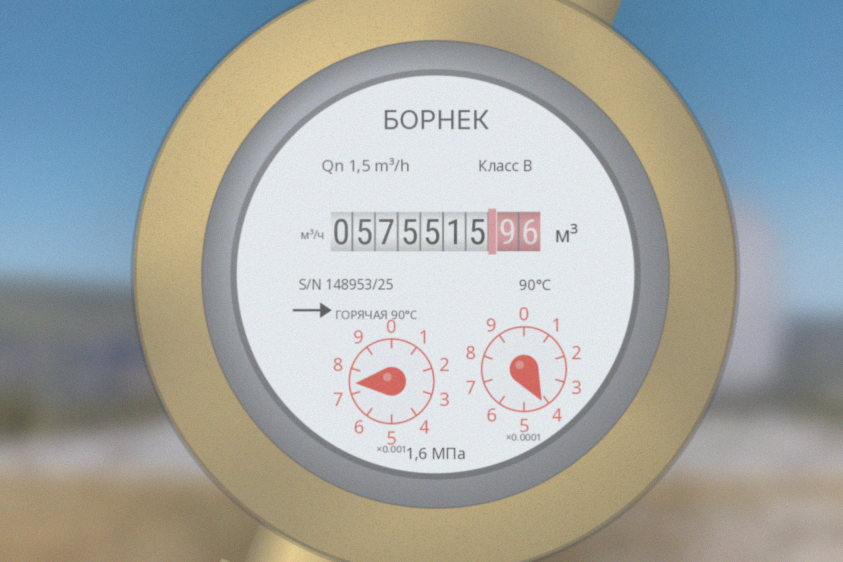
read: {"value": 575515.9674, "unit": "m³"}
